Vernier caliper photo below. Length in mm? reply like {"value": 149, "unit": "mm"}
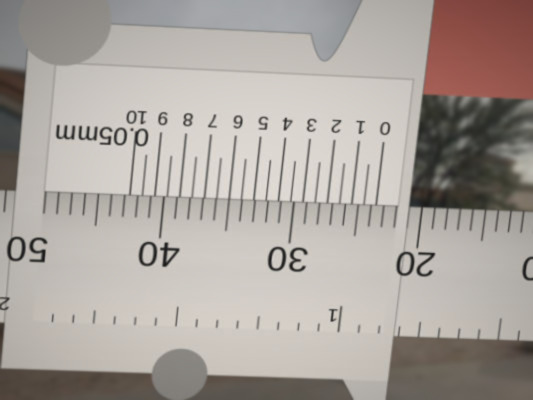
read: {"value": 23.6, "unit": "mm"}
